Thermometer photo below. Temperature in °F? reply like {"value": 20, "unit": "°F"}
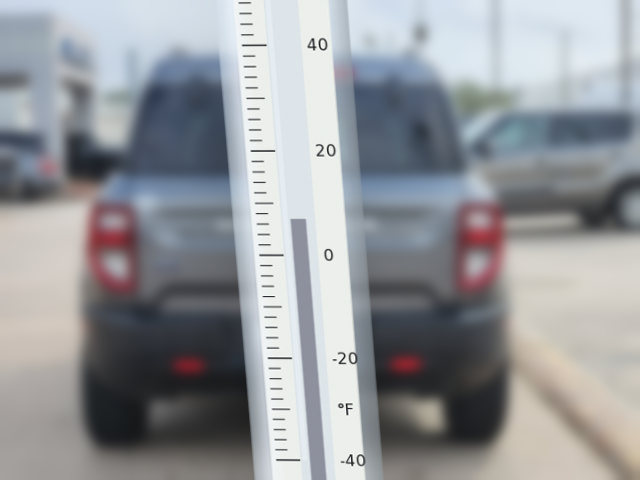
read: {"value": 7, "unit": "°F"}
